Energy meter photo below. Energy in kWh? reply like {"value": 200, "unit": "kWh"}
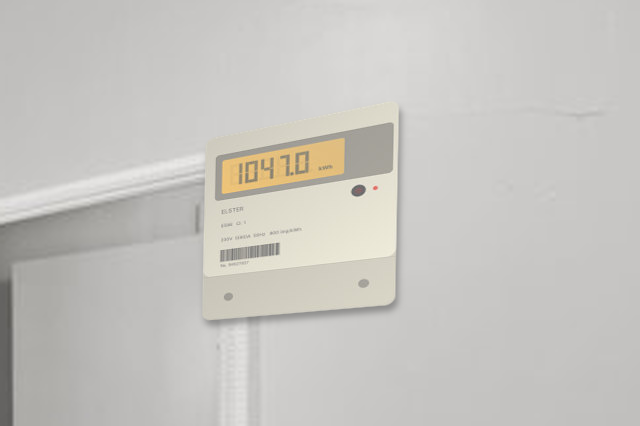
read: {"value": 1047.0, "unit": "kWh"}
